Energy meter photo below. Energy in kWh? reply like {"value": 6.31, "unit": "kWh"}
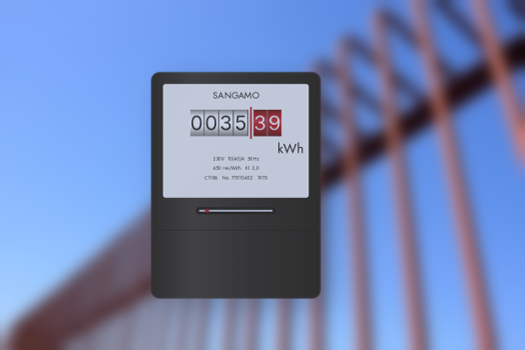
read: {"value": 35.39, "unit": "kWh"}
